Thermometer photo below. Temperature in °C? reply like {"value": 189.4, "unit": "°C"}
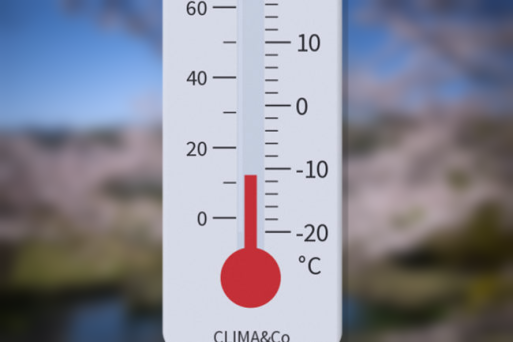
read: {"value": -11, "unit": "°C"}
